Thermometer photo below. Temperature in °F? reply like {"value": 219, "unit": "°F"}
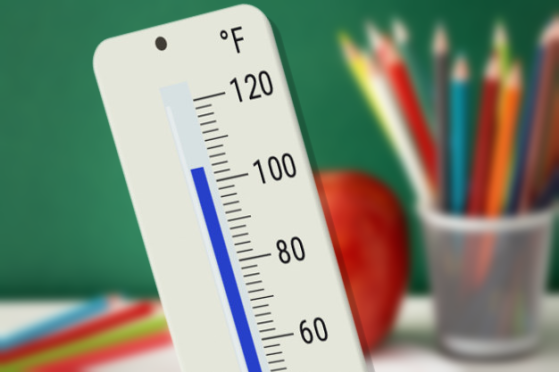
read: {"value": 104, "unit": "°F"}
